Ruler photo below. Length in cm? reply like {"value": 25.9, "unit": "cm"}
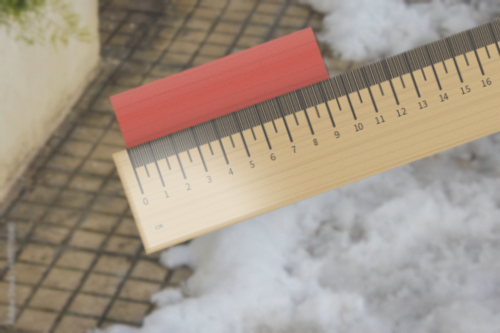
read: {"value": 9.5, "unit": "cm"}
